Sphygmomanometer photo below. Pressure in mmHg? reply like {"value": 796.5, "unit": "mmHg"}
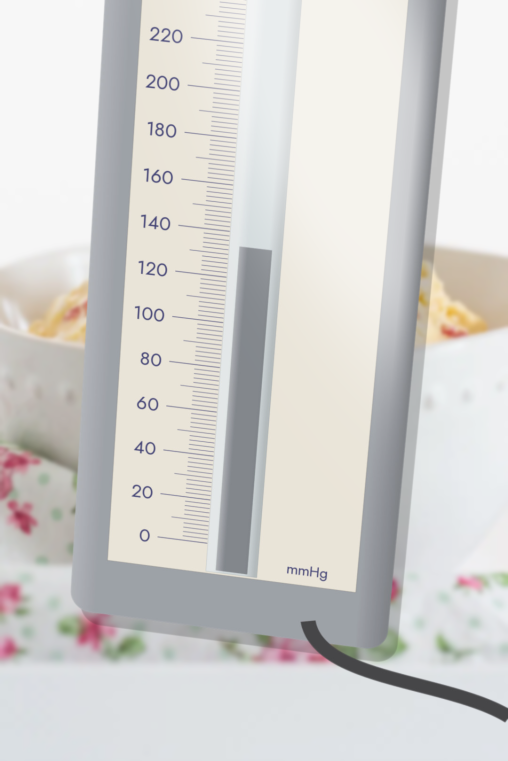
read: {"value": 134, "unit": "mmHg"}
